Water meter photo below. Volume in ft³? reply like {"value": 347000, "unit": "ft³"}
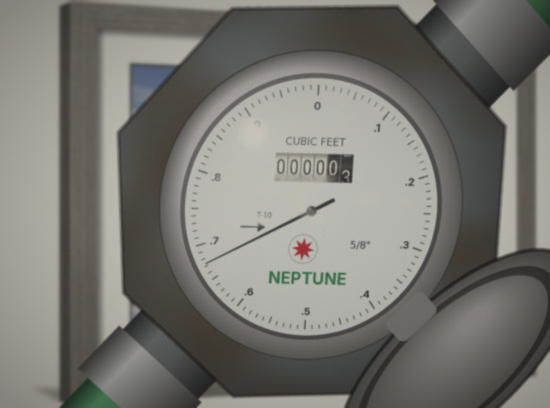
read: {"value": 2.67, "unit": "ft³"}
